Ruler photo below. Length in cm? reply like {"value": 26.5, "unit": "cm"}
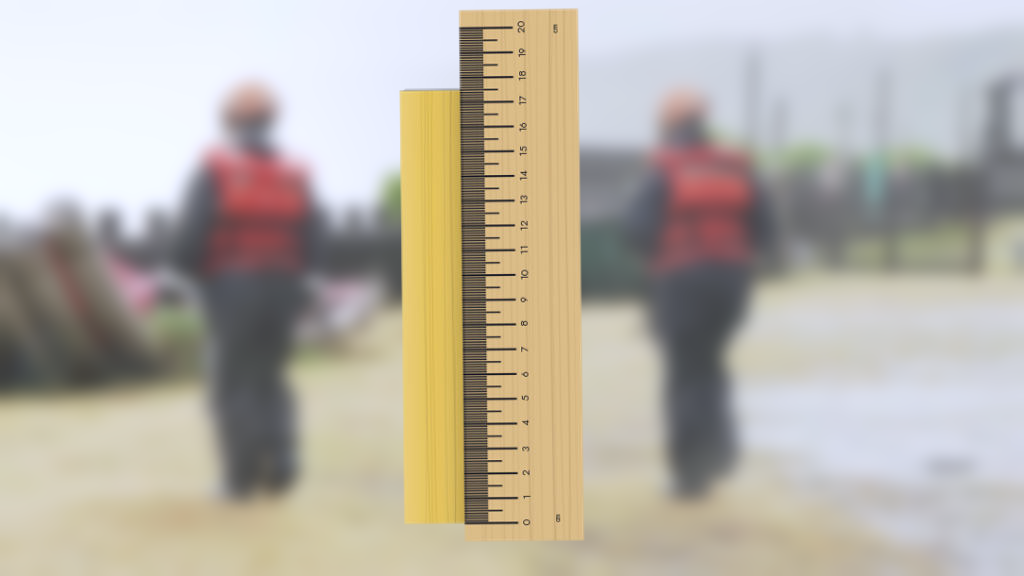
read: {"value": 17.5, "unit": "cm"}
